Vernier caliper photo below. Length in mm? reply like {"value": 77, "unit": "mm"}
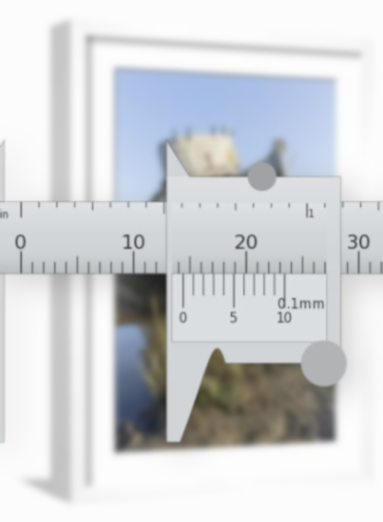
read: {"value": 14.4, "unit": "mm"}
